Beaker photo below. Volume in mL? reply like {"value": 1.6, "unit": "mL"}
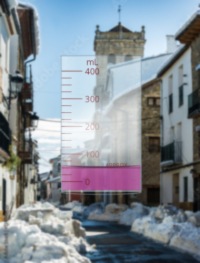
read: {"value": 50, "unit": "mL"}
